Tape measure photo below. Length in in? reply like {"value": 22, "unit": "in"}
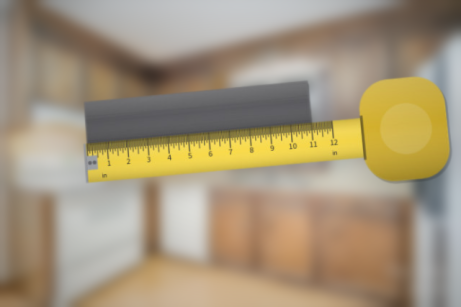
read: {"value": 11, "unit": "in"}
